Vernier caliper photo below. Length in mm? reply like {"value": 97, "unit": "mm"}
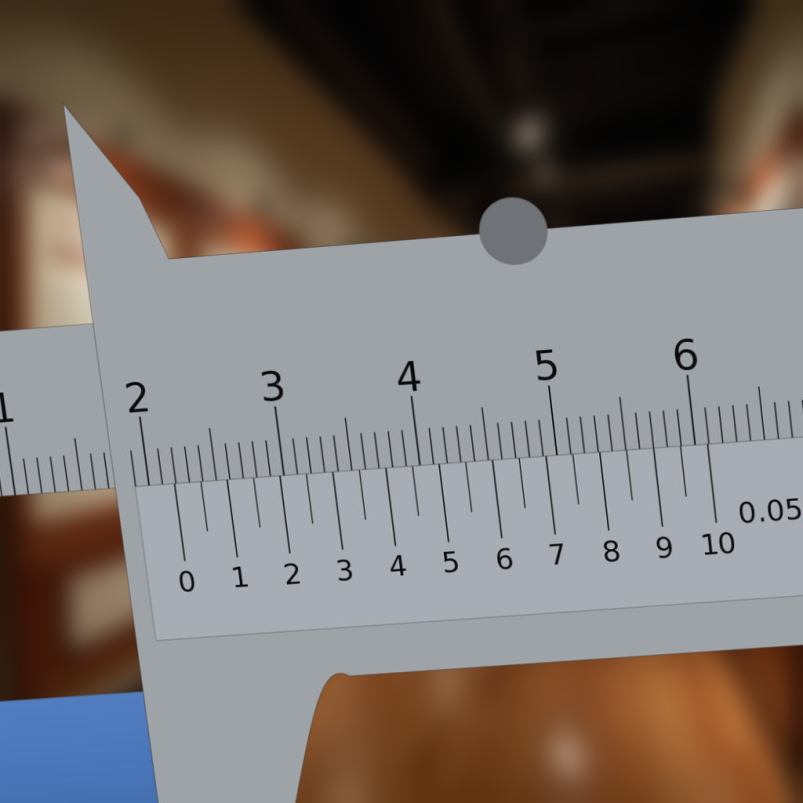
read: {"value": 21.9, "unit": "mm"}
